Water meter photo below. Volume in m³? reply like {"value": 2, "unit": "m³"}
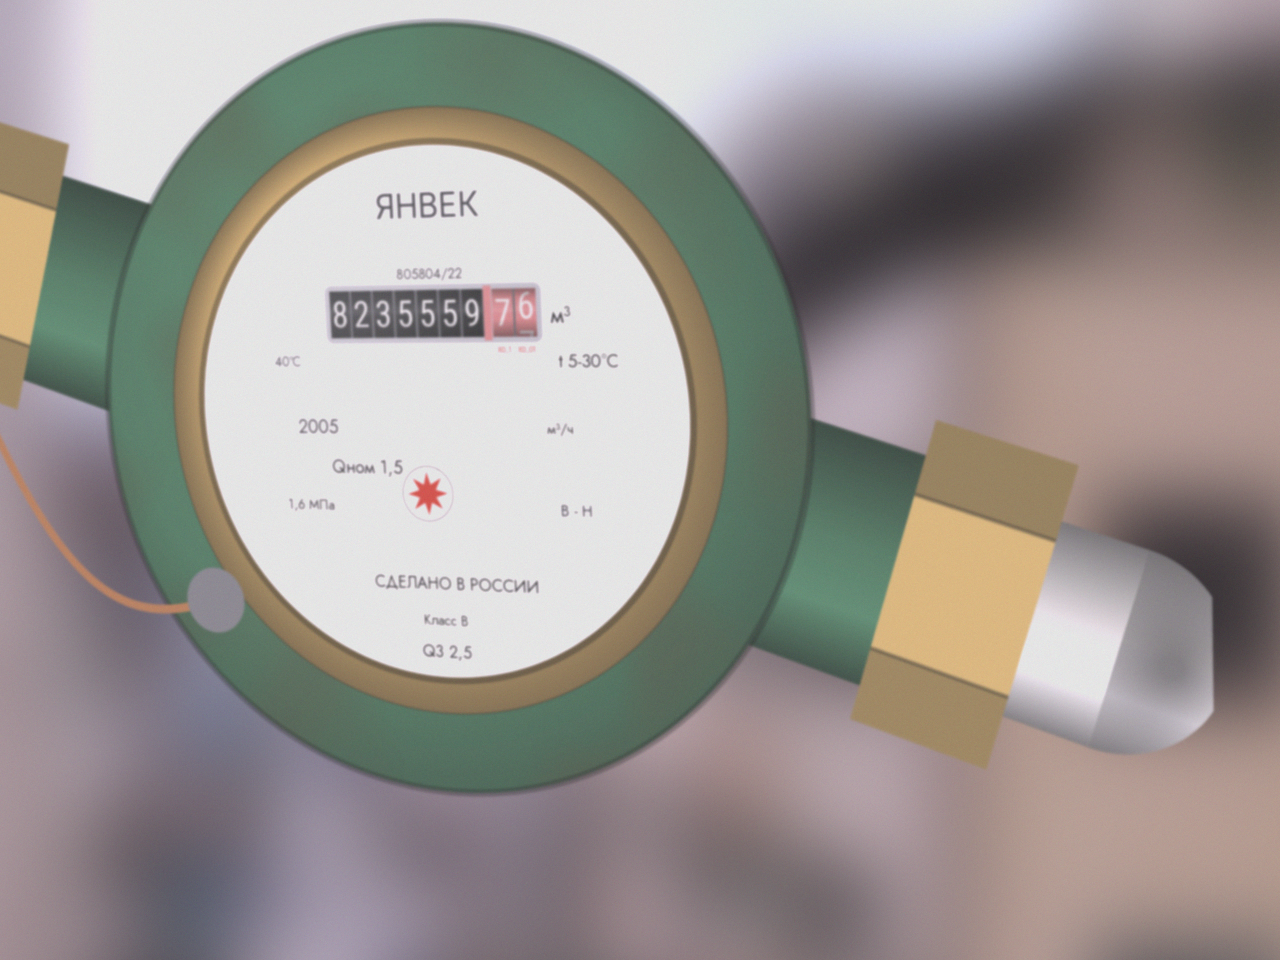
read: {"value": 8235559.76, "unit": "m³"}
